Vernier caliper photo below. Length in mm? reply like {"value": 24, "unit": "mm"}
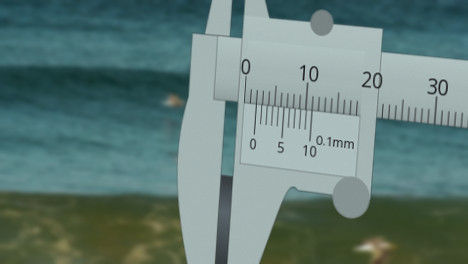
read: {"value": 2.0, "unit": "mm"}
